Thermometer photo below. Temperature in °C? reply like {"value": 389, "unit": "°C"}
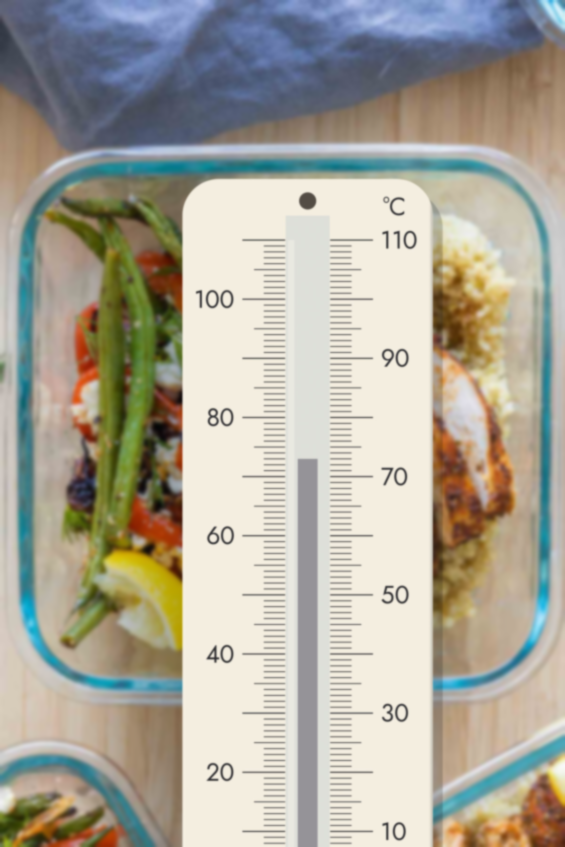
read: {"value": 73, "unit": "°C"}
